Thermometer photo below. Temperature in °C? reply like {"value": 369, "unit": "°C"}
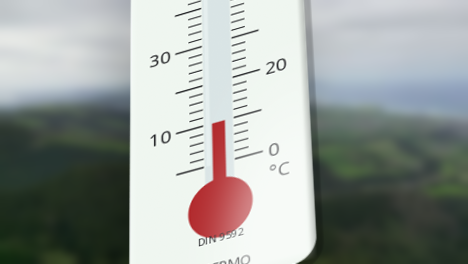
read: {"value": 10, "unit": "°C"}
